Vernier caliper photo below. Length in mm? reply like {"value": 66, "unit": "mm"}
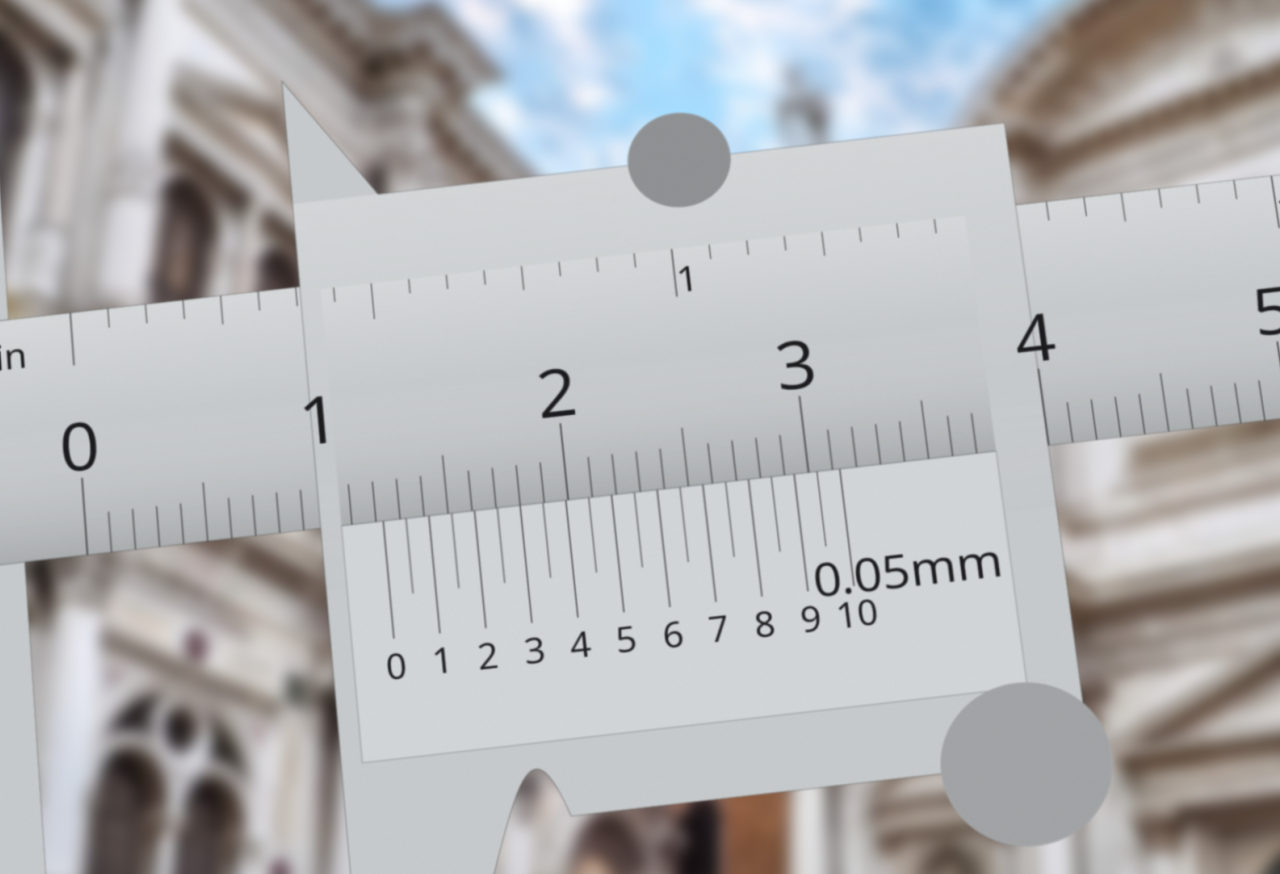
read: {"value": 12.3, "unit": "mm"}
